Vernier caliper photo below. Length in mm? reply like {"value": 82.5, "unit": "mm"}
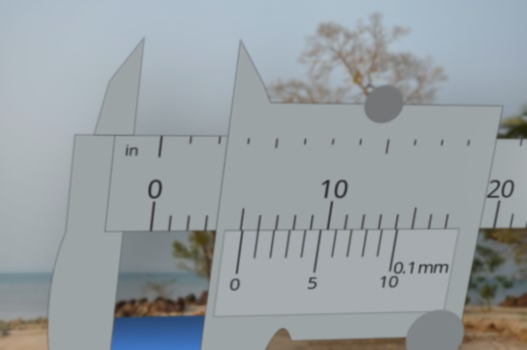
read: {"value": 5.1, "unit": "mm"}
